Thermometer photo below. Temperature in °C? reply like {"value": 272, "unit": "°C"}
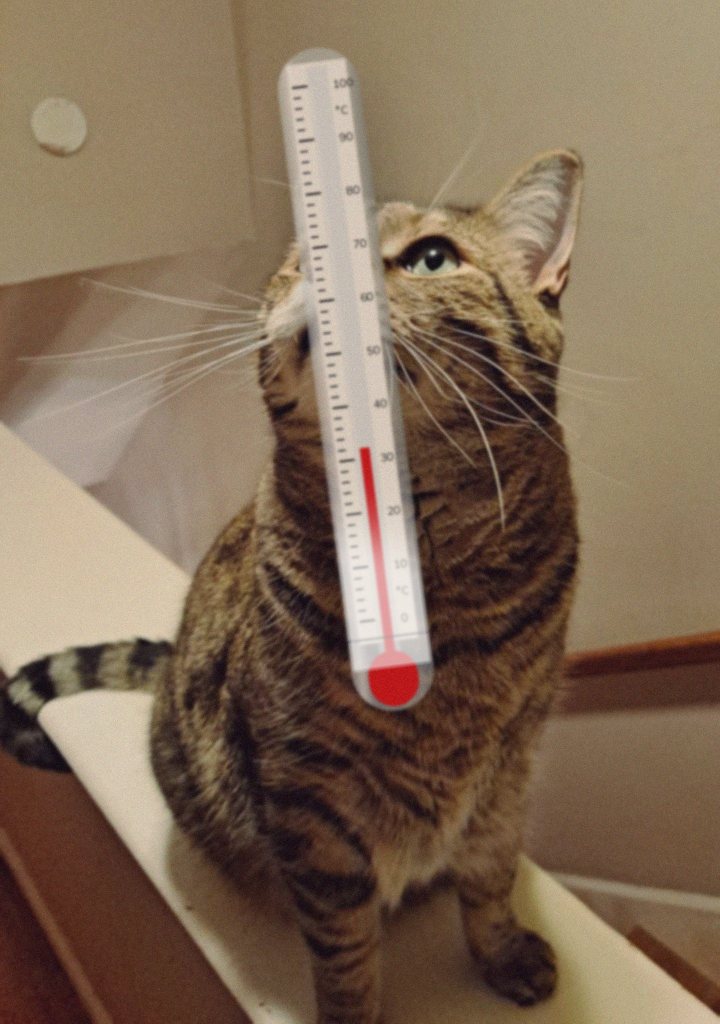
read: {"value": 32, "unit": "°C"}
